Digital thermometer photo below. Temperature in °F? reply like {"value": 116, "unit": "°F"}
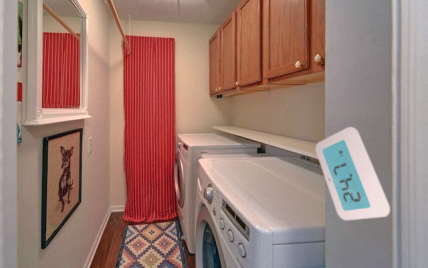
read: {"value": 24.7, "unit": "°F"}
